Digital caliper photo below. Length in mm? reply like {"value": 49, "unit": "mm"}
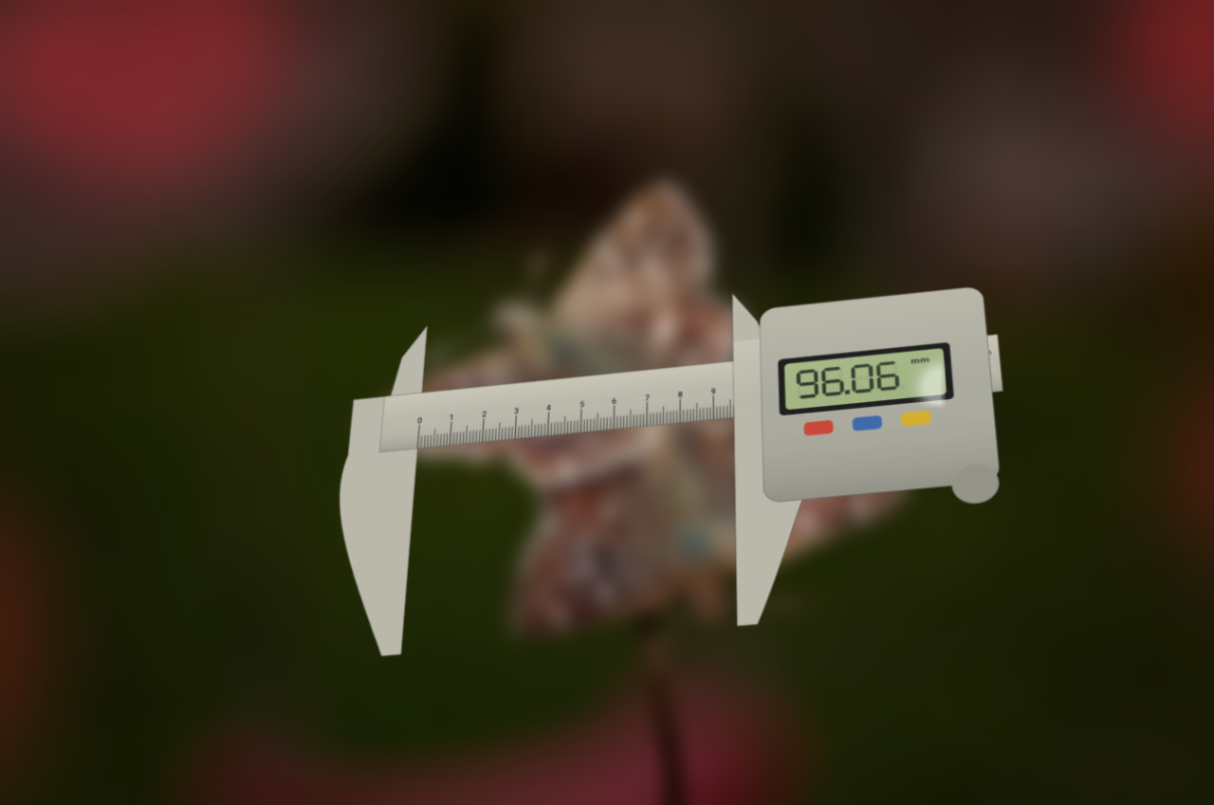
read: {"value": 96.06, "unit": "mm"}
